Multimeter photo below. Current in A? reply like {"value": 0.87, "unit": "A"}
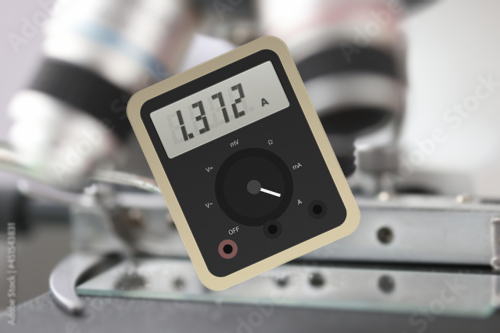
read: {"value": 1.372, "unit": "A"}
